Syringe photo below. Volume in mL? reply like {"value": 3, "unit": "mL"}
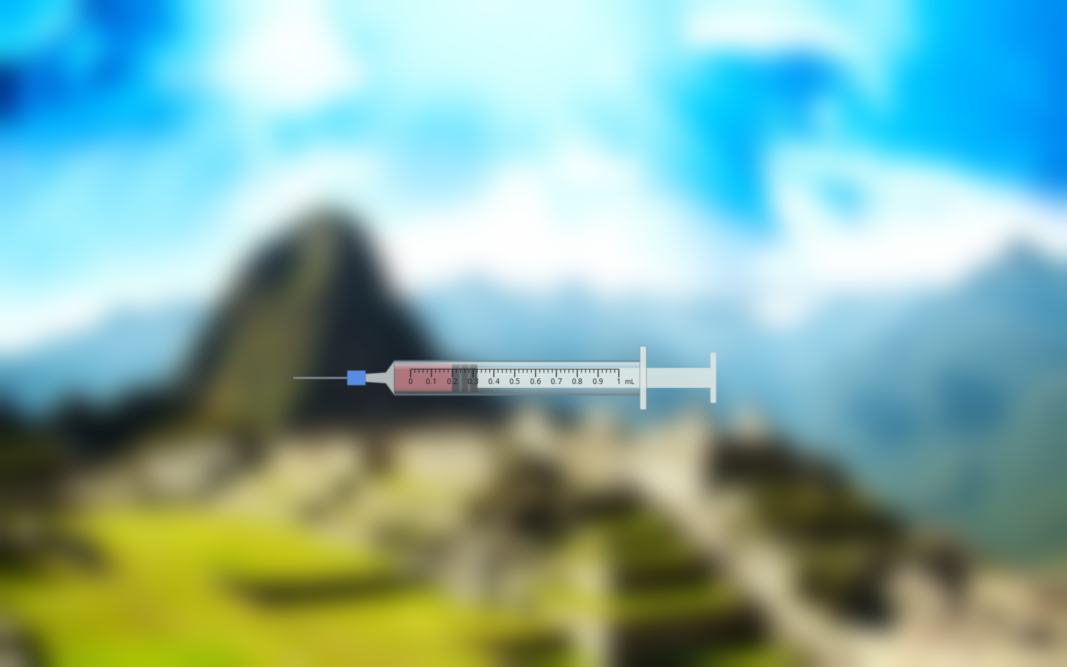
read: {"value": 0.2, "unit": "mL"}
